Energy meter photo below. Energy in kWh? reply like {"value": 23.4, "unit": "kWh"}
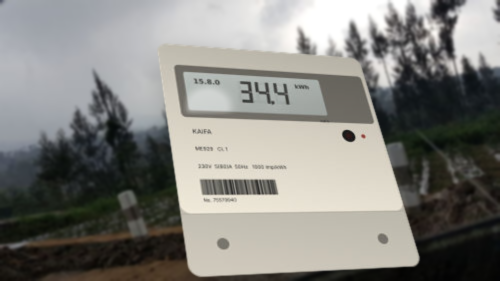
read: {"value": 34.4, "unit": "kWh"}
